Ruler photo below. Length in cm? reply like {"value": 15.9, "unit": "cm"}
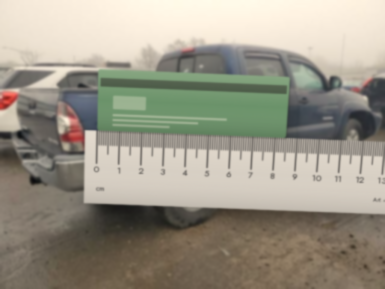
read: {"value": 8.5, "unit": "cm"}
